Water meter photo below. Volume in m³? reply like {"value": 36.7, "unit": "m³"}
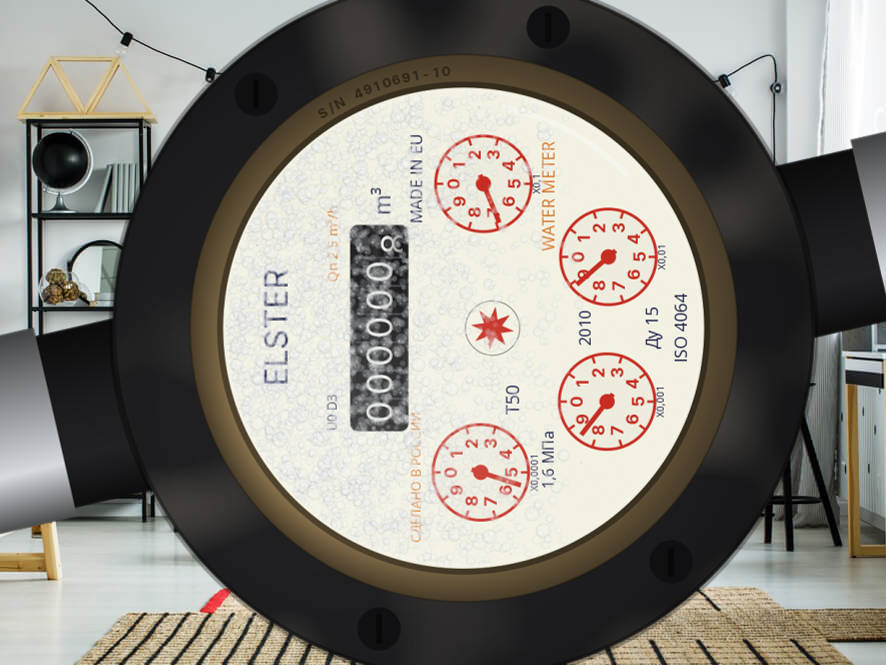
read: {"value": 7.6885, "unit": "m³"}
